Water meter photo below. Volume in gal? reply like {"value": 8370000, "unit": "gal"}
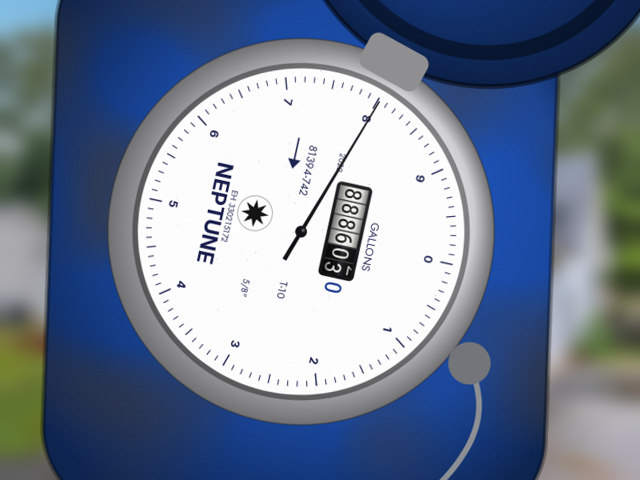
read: {"value": 8886028.0, "unit": "gal"}
